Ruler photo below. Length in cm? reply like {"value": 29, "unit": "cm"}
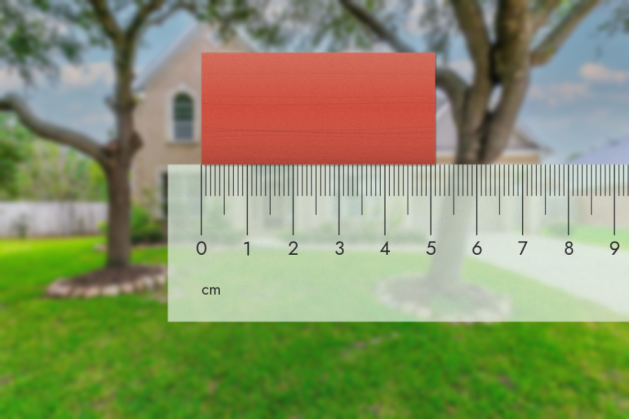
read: {"value": 5.1, "unit": "cm"}
